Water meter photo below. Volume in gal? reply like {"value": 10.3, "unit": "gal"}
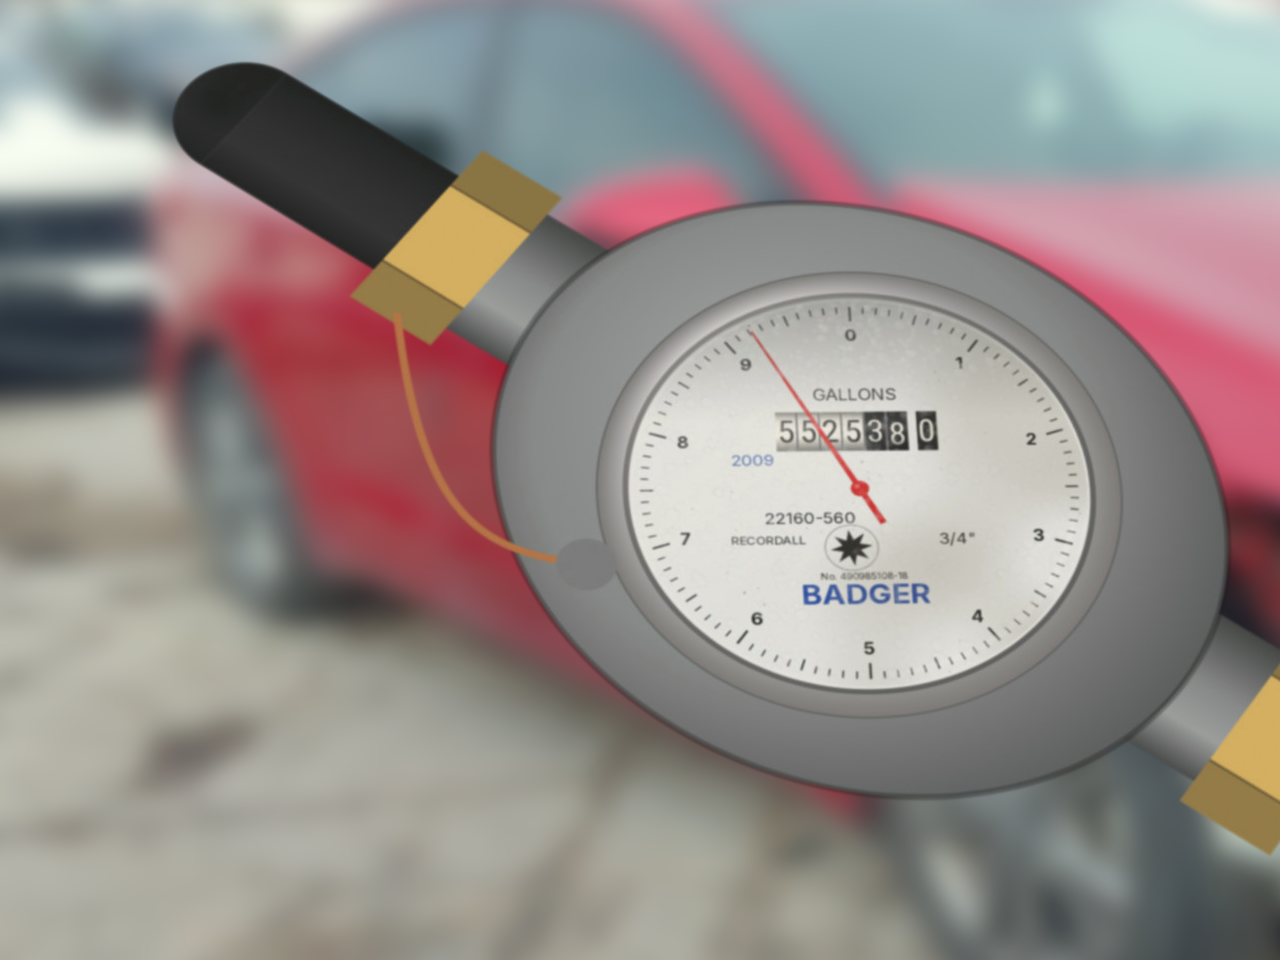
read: {"value": 5525379.2, "unit": "gal"}
